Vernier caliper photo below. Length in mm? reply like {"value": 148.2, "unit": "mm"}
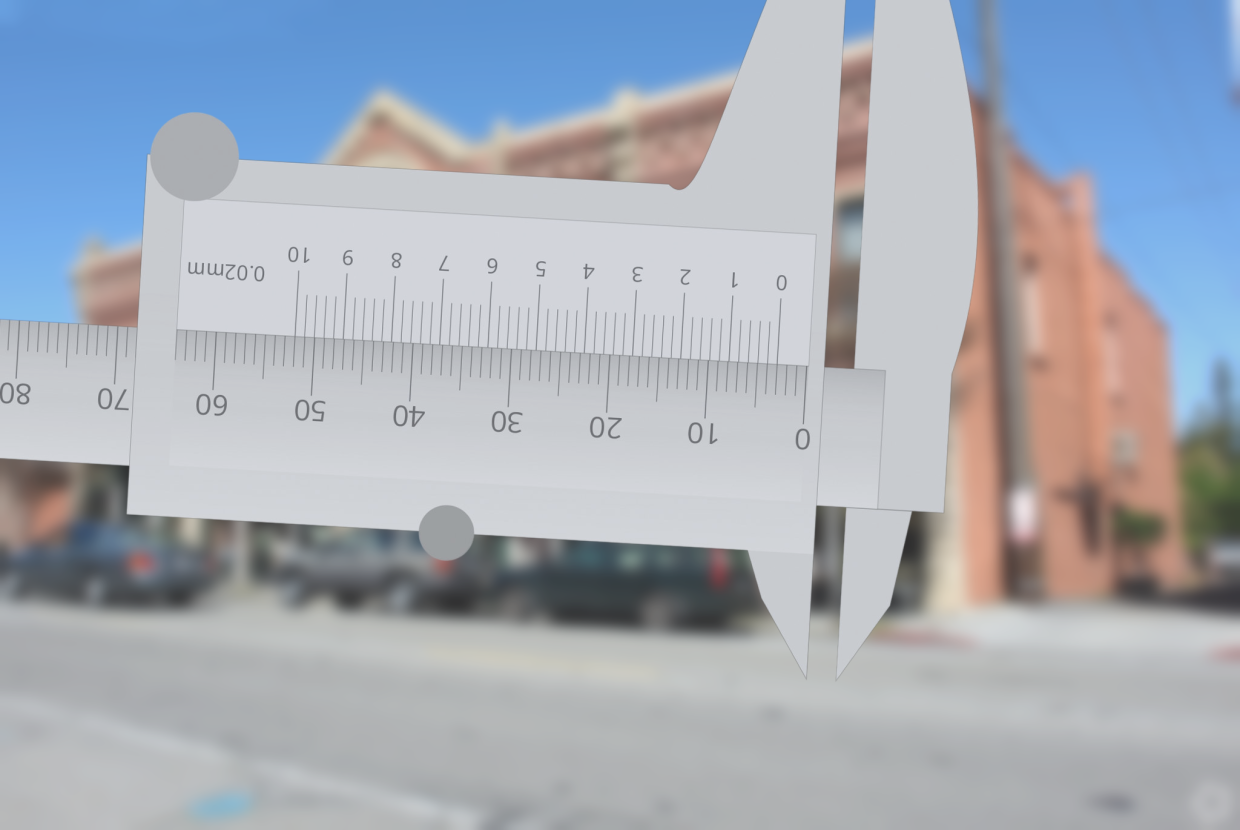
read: {"value": 3.0, "unit": "mm"}
